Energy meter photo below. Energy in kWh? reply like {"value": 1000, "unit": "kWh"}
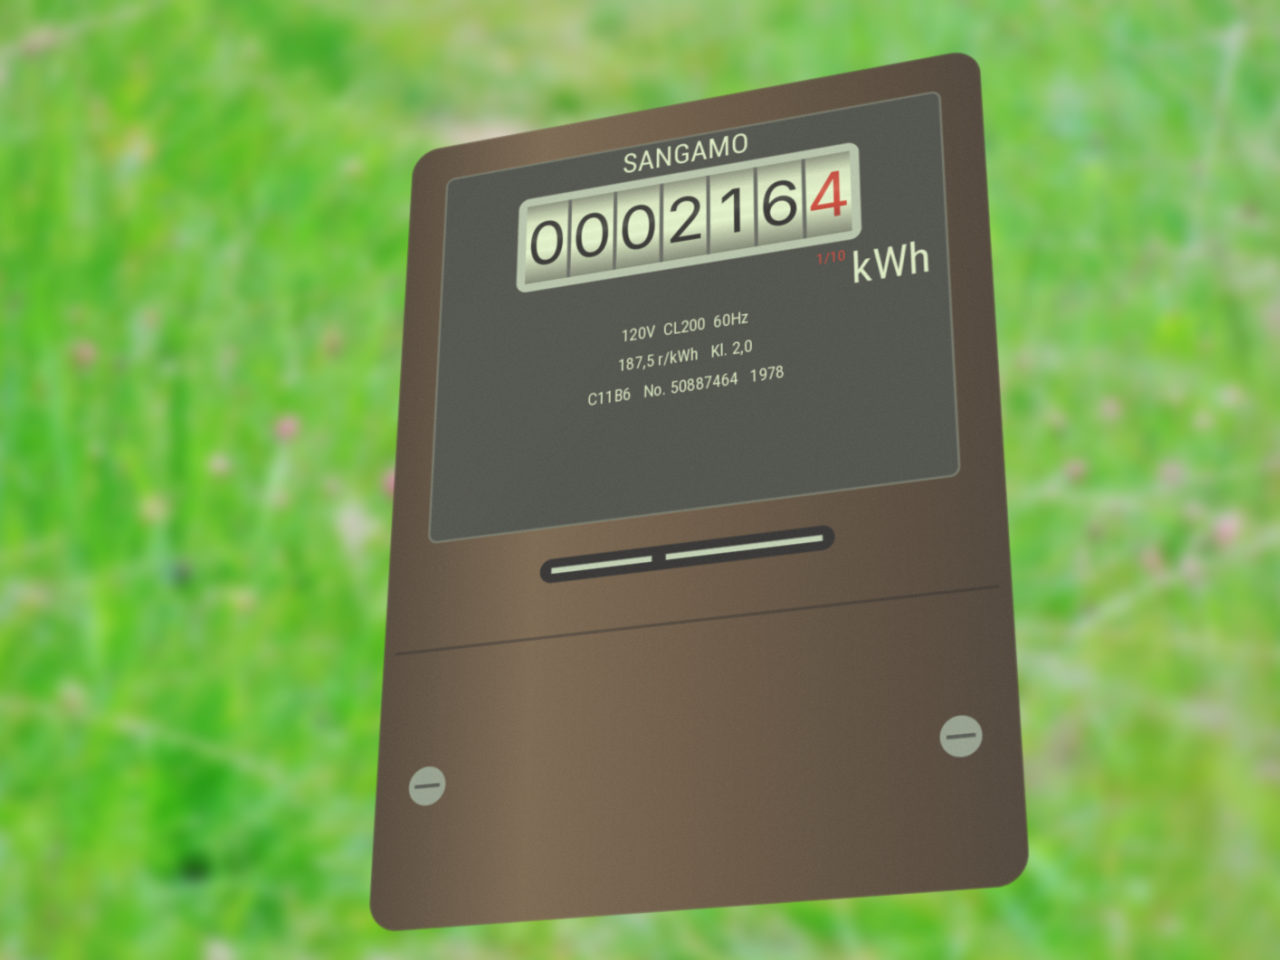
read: {"value": 216.4, "unit": "kWh"}
